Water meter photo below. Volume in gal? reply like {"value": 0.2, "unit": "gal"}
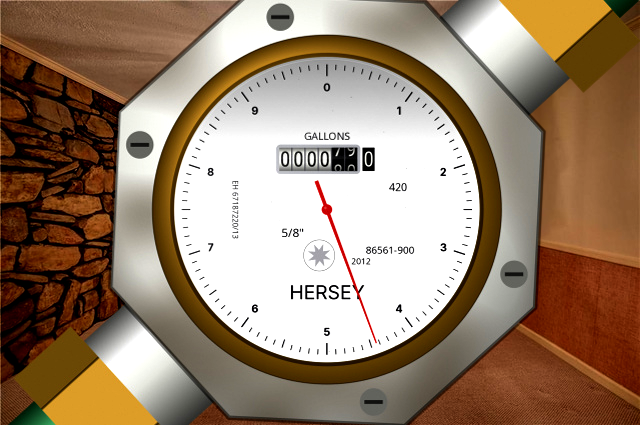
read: {"value": 794.4, "unit": "gal"}
